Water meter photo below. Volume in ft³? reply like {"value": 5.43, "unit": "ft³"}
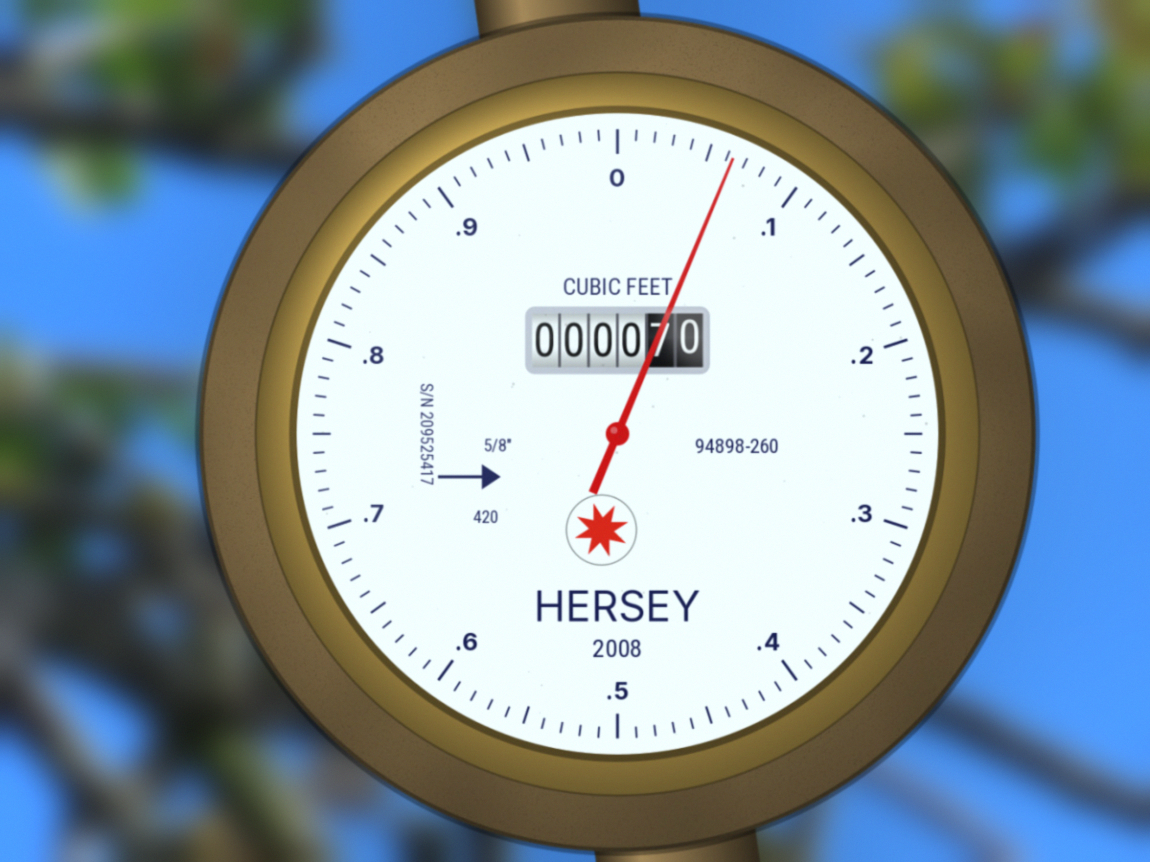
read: {"value": 70.06, "unit": "ft³"}
